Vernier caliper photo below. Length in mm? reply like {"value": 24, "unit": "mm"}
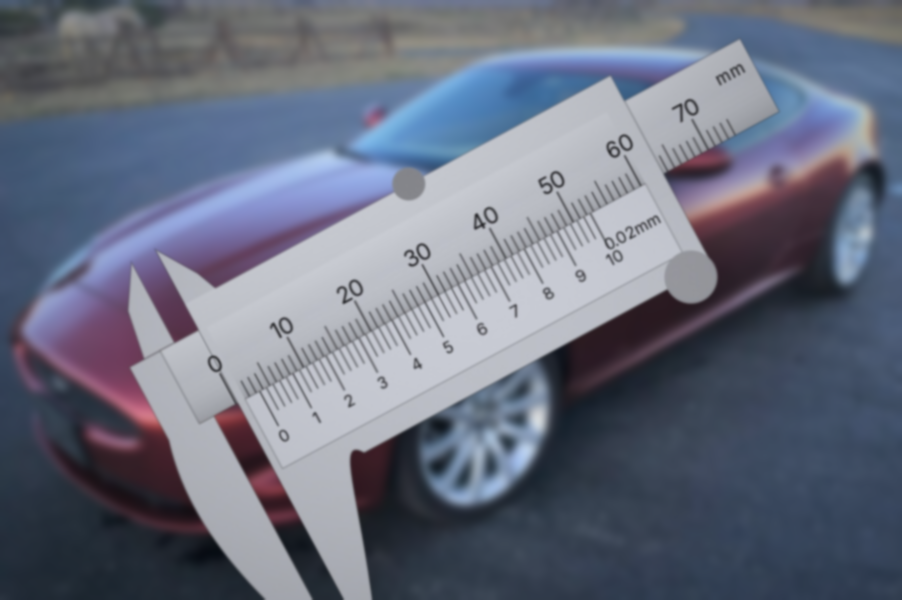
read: {"value": 3.5, "unit": "mm"}
